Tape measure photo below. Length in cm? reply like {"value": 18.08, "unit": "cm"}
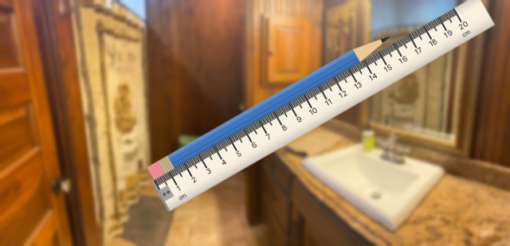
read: {"value": 16, "unit": "cm"}
